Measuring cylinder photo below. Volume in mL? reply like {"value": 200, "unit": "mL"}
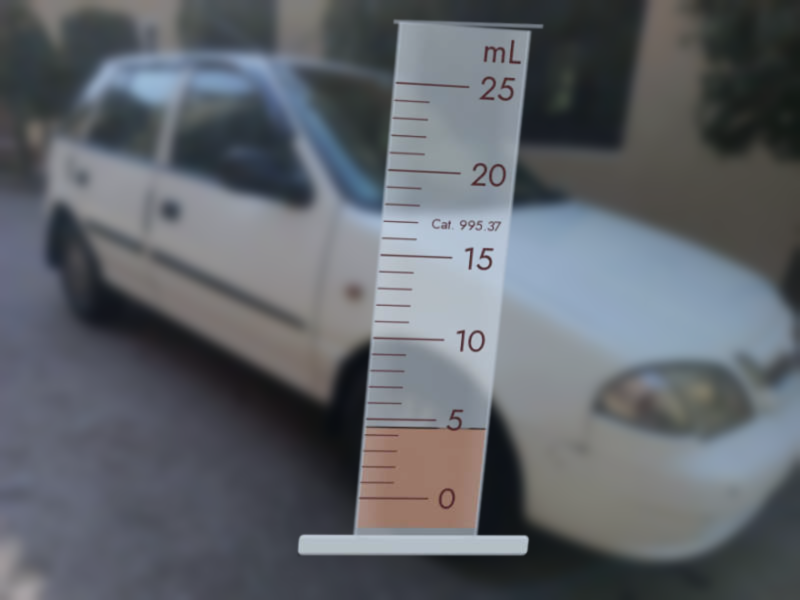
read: {"value": 4.5, "unit": "mL"}
